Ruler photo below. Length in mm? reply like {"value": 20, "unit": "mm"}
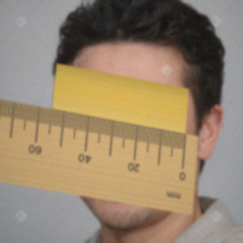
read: {"value": 55, "unit": "mm"}
